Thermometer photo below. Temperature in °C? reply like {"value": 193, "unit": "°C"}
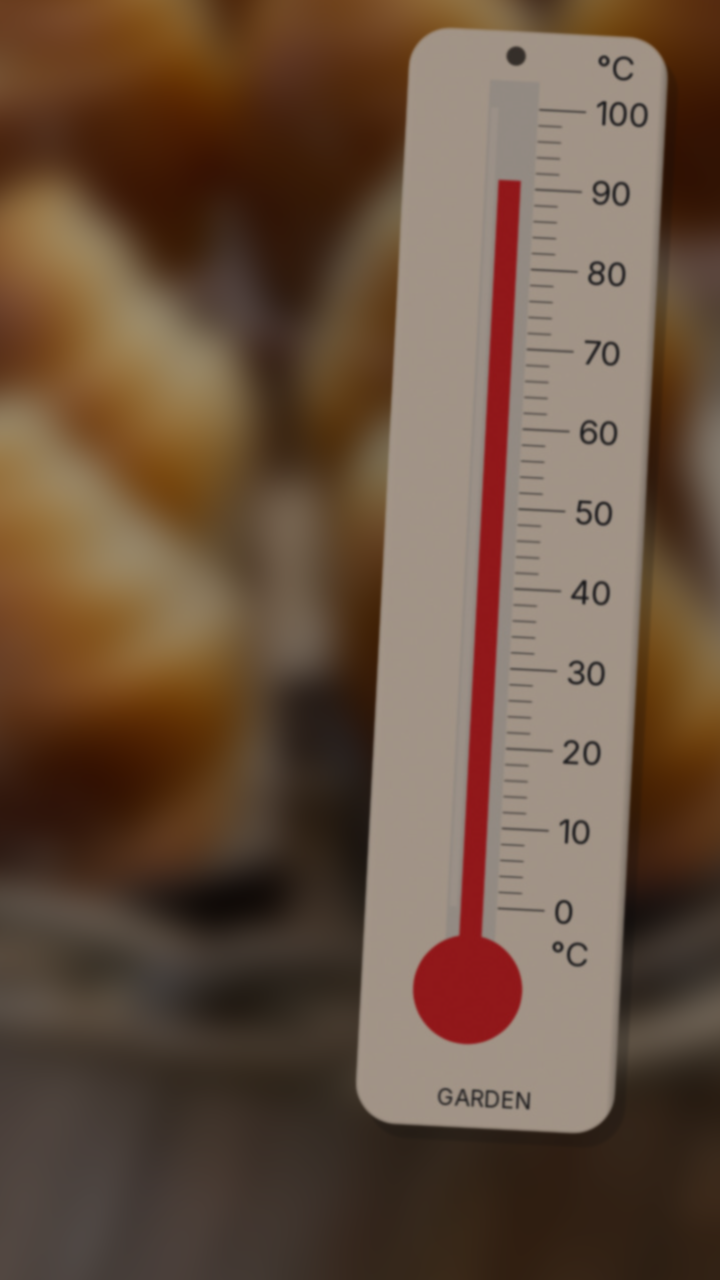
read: {"value": 91, "unit": "°C"}
